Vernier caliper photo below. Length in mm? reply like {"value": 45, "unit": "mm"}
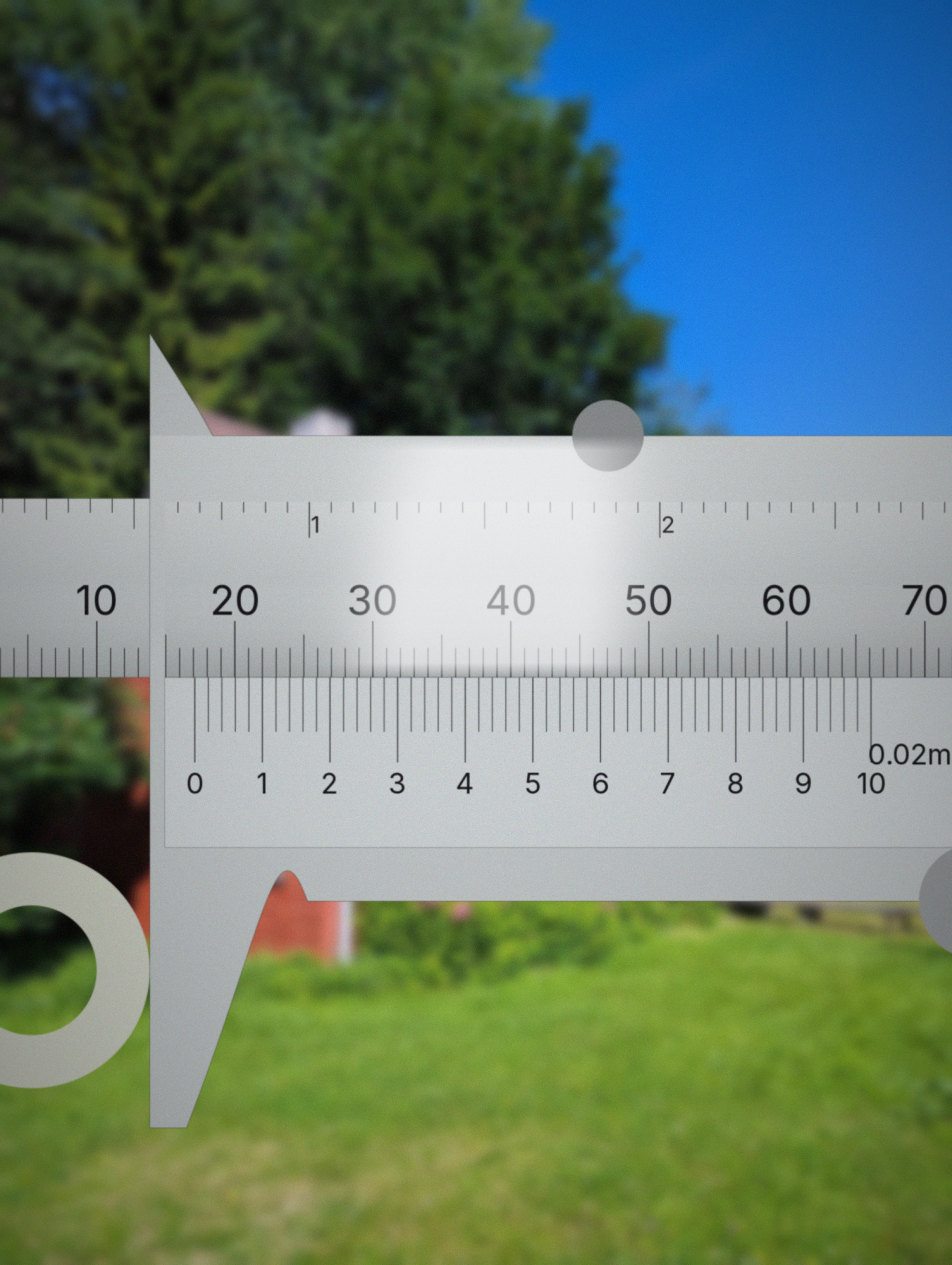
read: {"value": 17.1, "unit": "mm"}
